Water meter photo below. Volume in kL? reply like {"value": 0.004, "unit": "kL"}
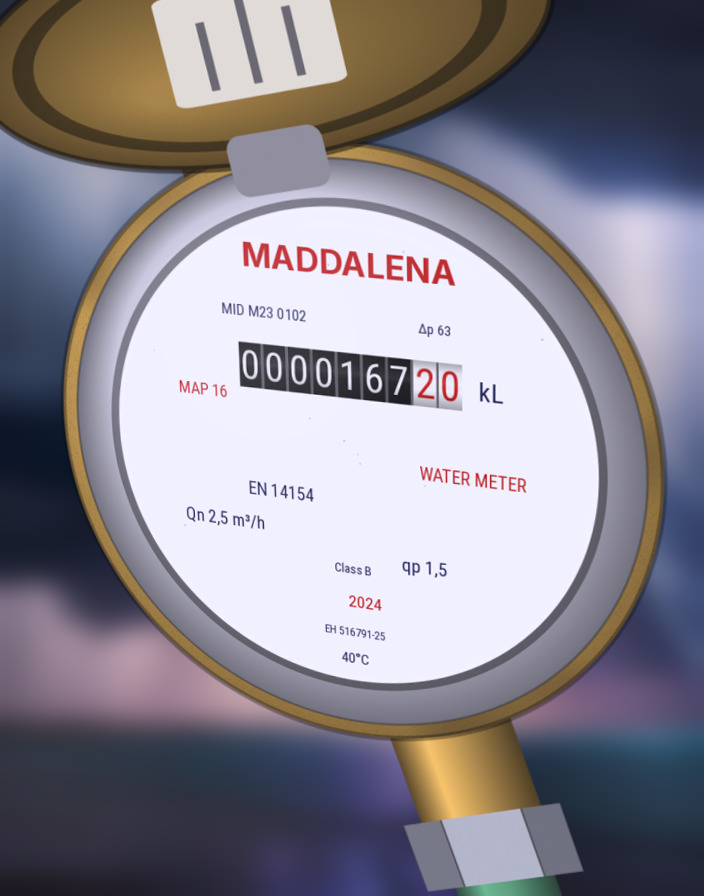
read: {"value": 167.20, "unit": "kL"}
